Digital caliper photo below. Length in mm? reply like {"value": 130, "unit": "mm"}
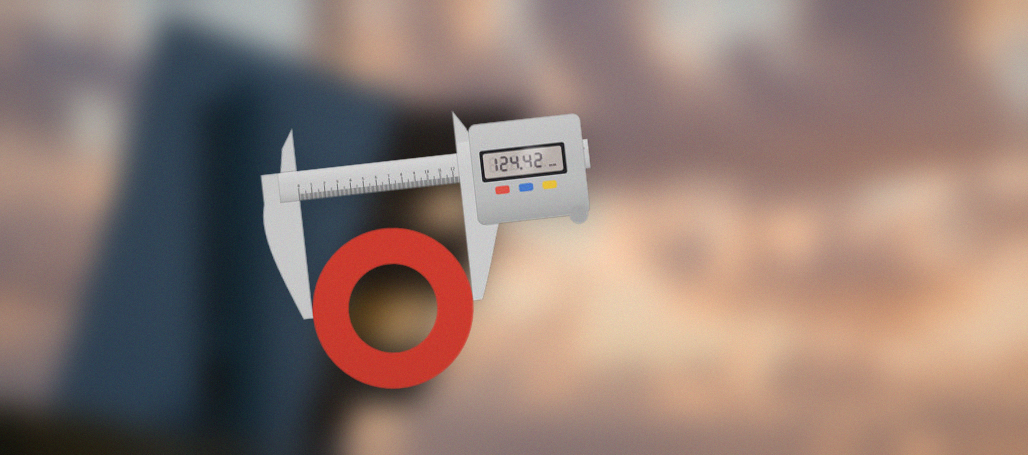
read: {"value": 124.42, "unit": "mm"}
